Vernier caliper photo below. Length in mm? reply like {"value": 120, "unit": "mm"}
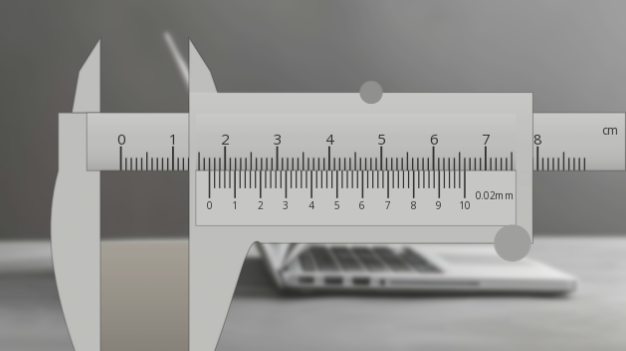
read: {"value": 17.0, "unit": "mm"}
